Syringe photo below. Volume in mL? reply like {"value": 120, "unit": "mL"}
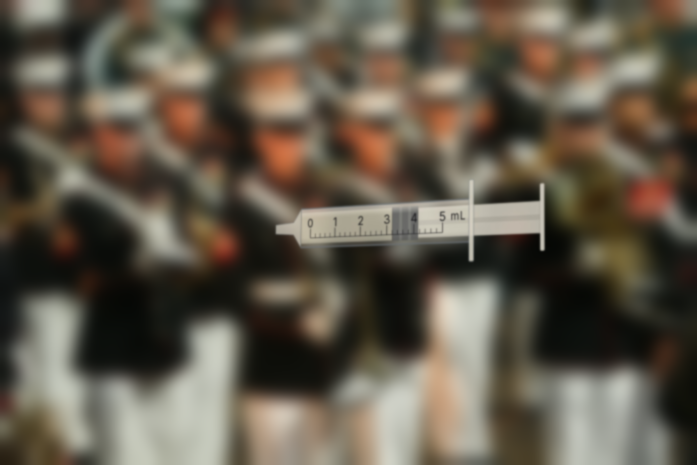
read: {"value": 3.2, "unit": "mL"}
